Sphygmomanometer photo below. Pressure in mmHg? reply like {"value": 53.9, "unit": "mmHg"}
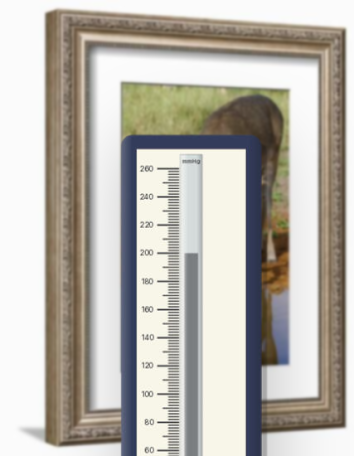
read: {"value": 200, "unit": "mmHg"}
